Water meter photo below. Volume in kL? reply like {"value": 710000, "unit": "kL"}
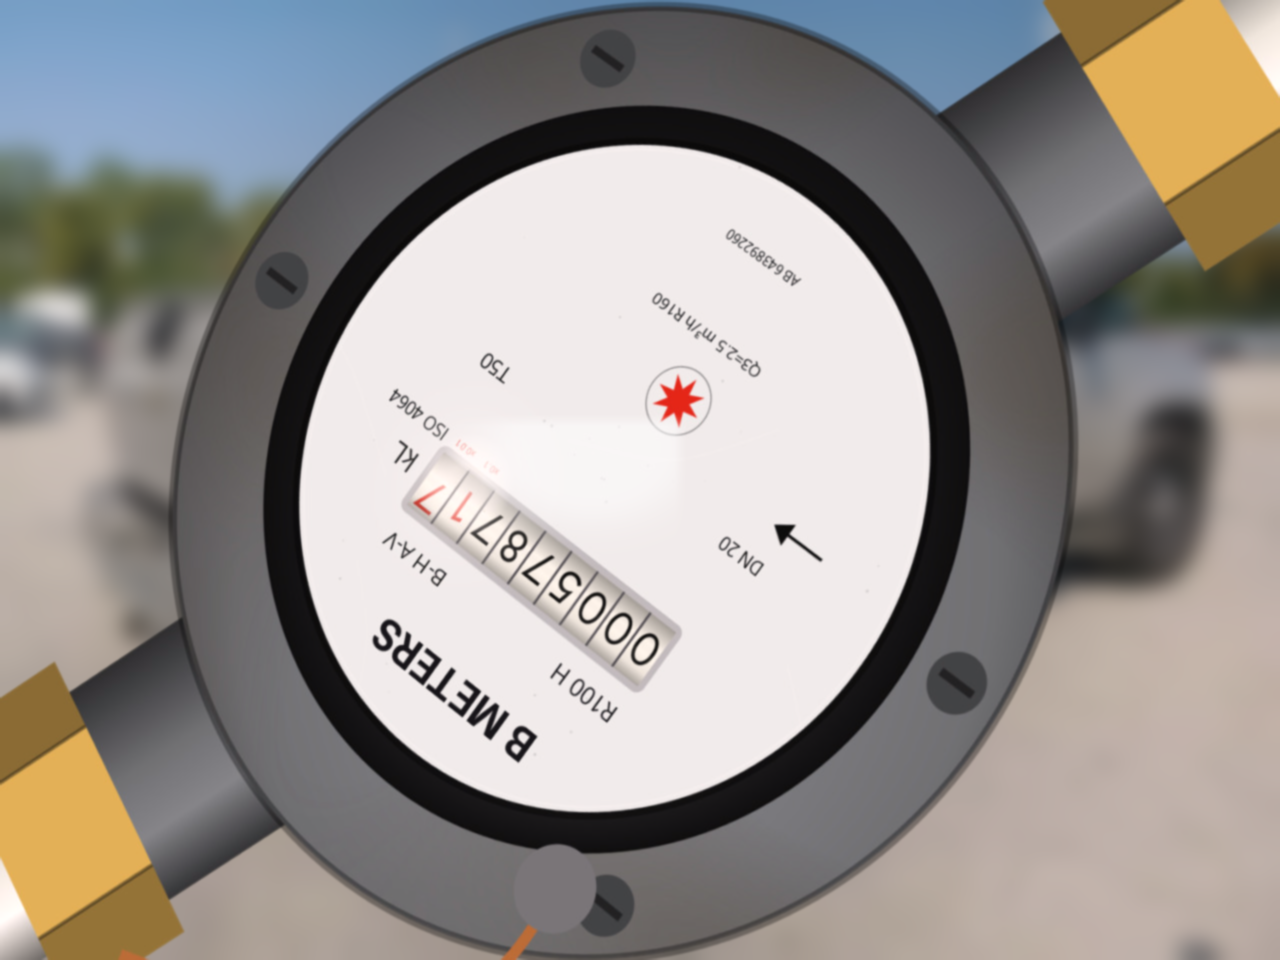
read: {"value": 5787.17, "unit": "kL"}
